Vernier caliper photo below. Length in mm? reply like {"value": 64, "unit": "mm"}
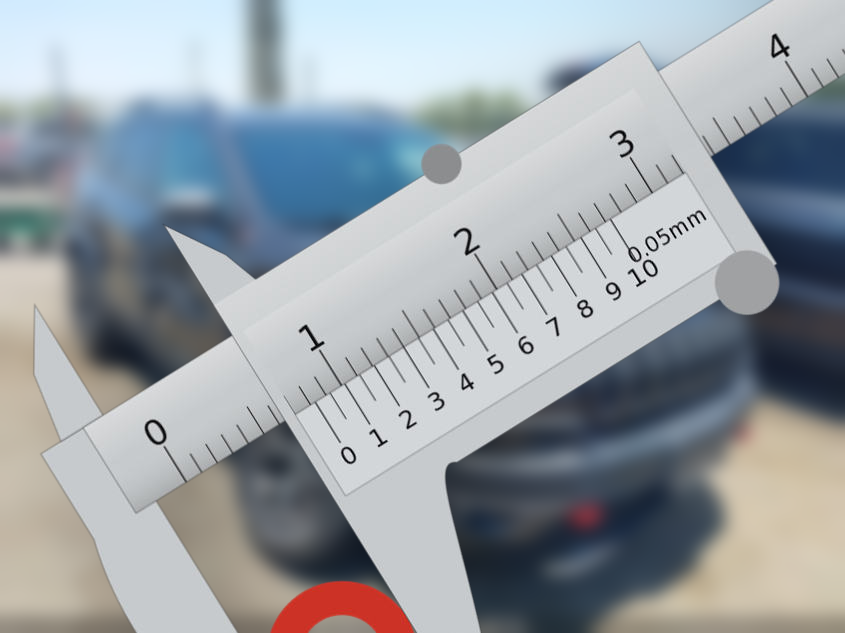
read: {"value": 8.3, "unit": "mm"}
